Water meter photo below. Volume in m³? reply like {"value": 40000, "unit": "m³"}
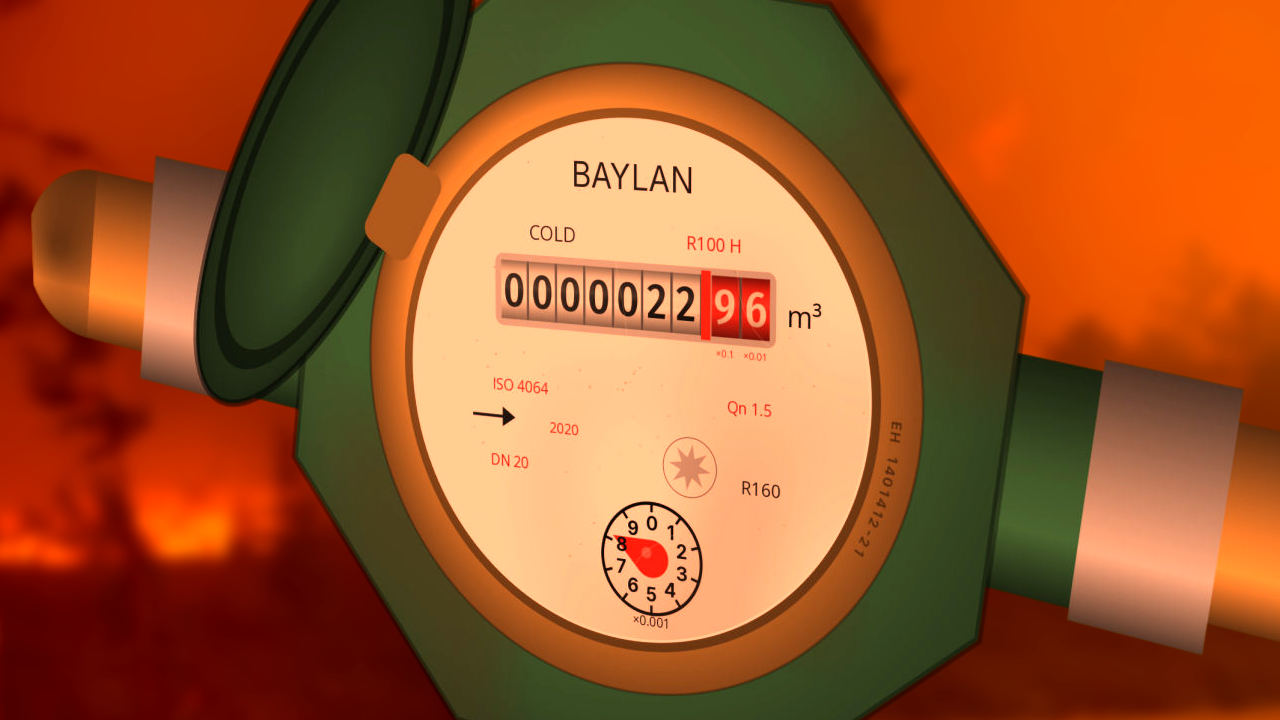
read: {"value": 22.968, "unit": "m³"}
